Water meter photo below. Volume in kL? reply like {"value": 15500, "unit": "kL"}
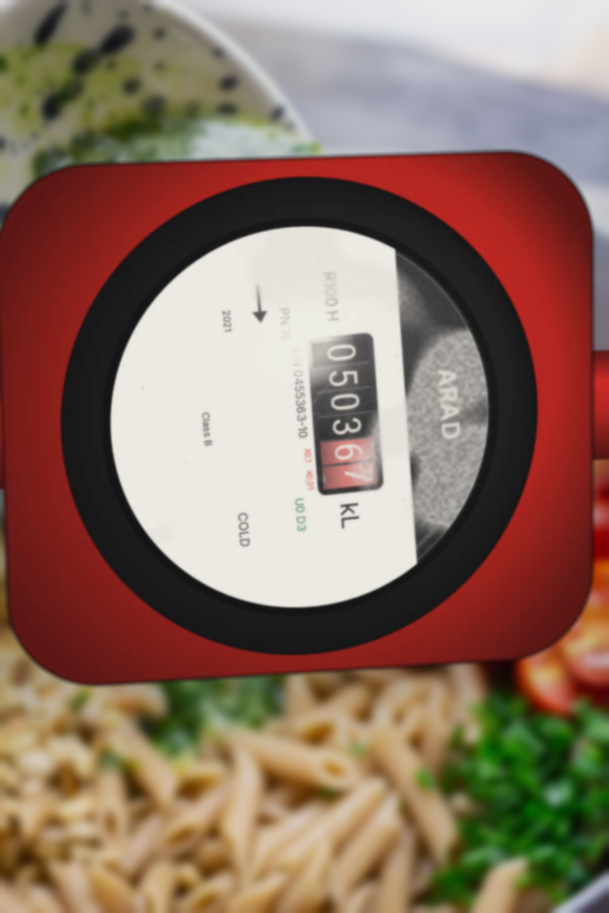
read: {"value": 503.67, "unit": "kL"}
